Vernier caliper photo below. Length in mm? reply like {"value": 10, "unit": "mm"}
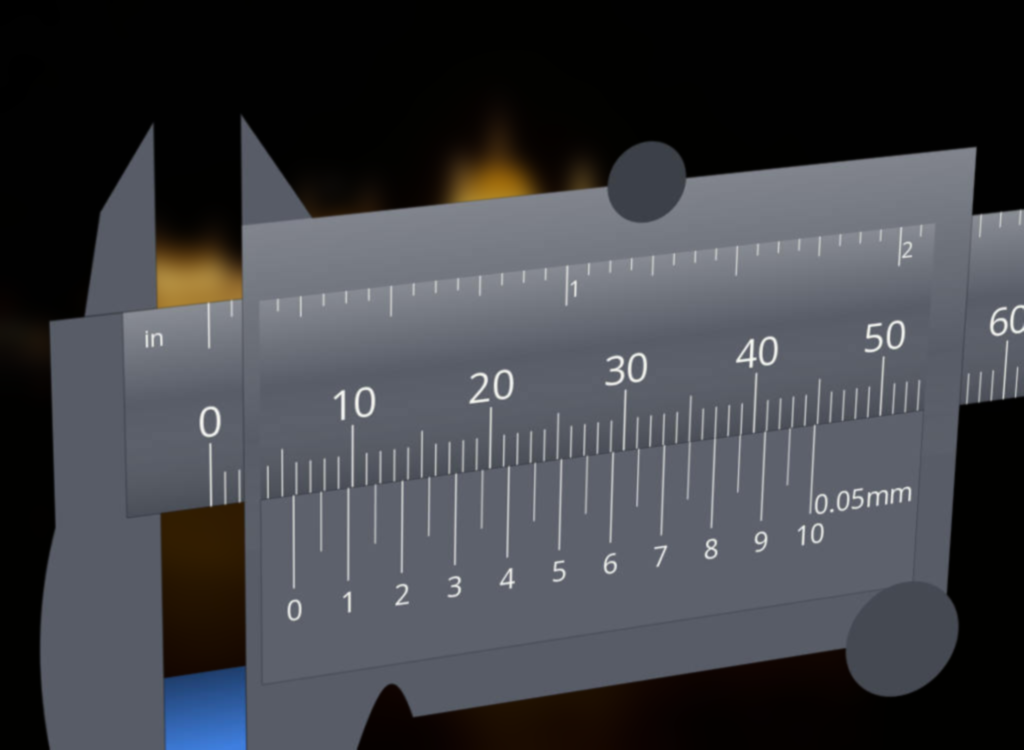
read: {"value": 5.8, "unit": "mm"}
